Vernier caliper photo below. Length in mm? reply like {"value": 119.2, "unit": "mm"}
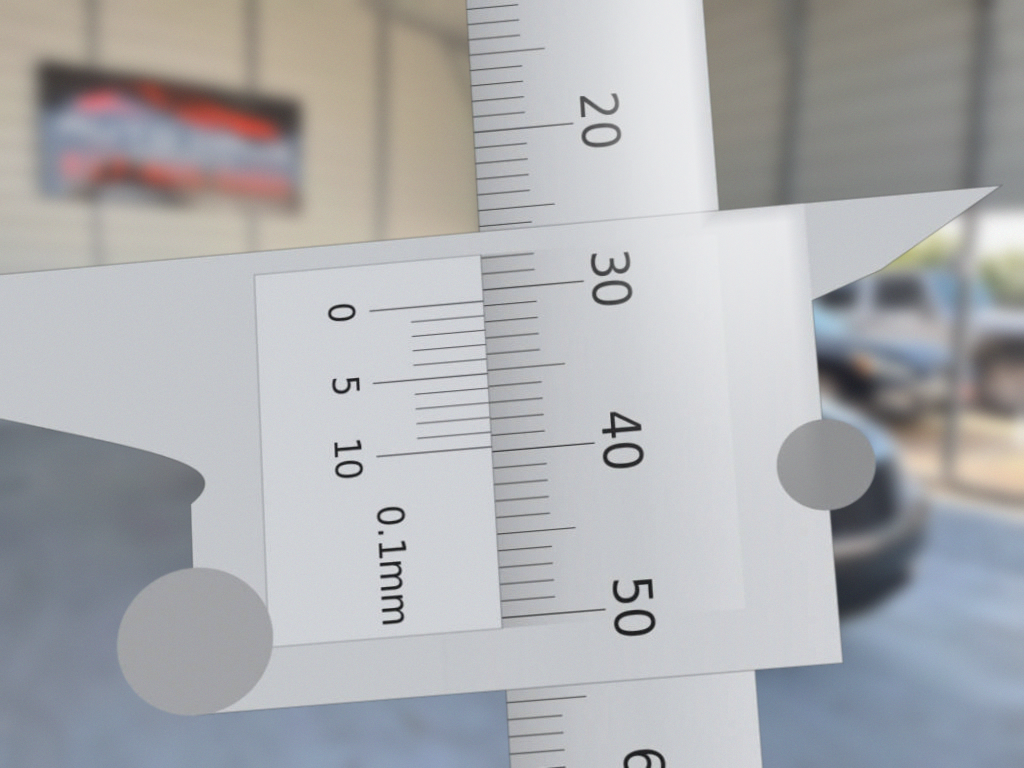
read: {"value": 30.7, "unit": "mm"}
